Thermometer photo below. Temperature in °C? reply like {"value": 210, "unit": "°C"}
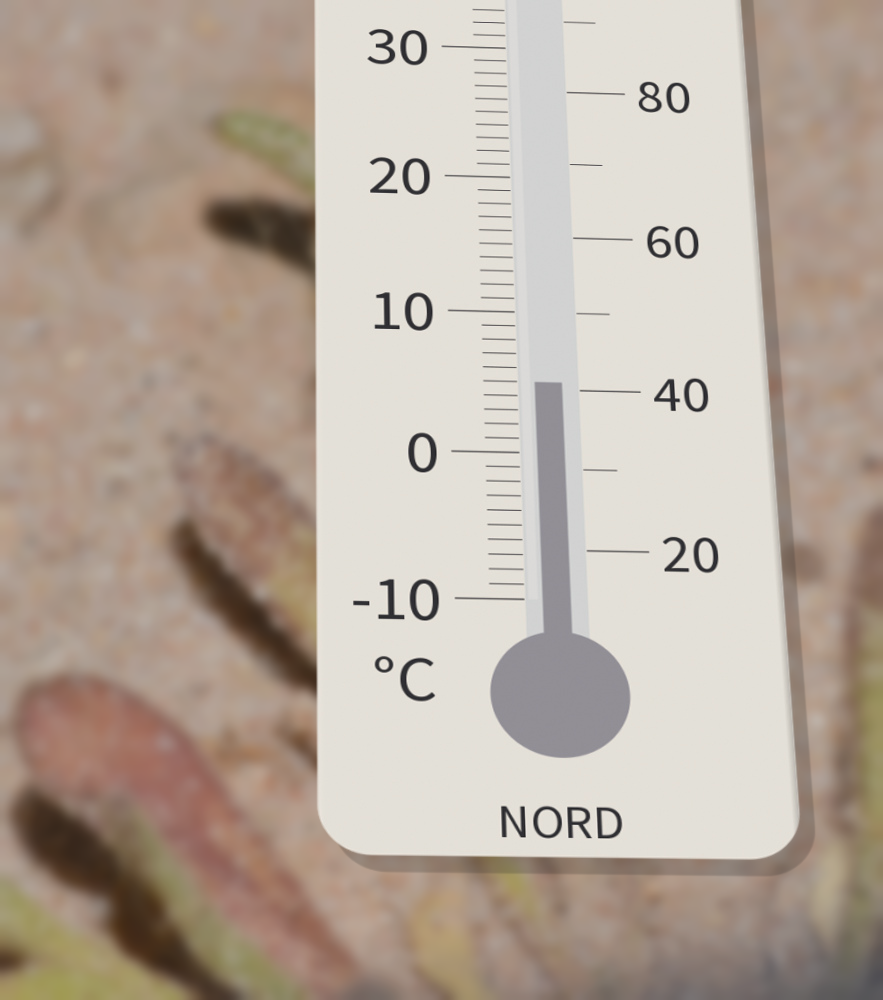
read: {"value": 5, "unit": "°C"}
